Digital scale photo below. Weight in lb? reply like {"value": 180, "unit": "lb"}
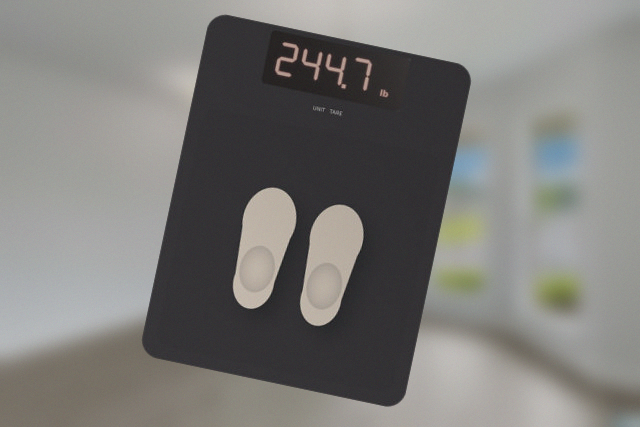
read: {"value": 244.7, "unit": "lb"}
